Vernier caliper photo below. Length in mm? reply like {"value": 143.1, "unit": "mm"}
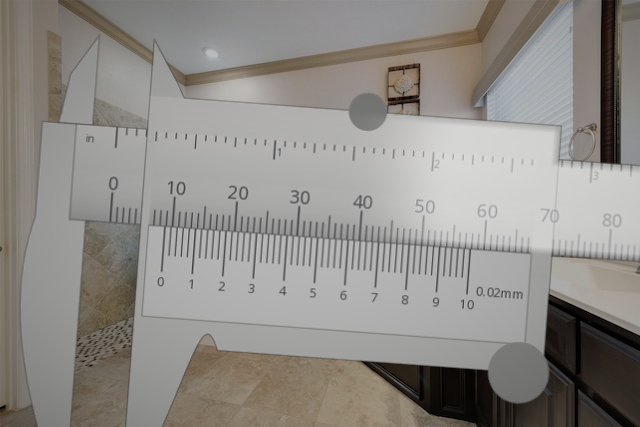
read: {"value": 8.8, "unit": "mm"}
